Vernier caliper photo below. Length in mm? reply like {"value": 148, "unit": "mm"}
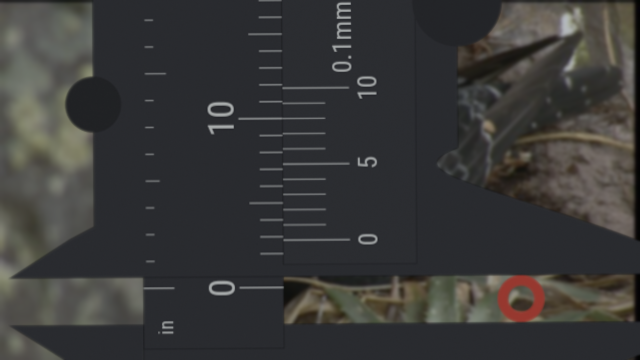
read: {"value": 2.8, "unit": "mm"}
